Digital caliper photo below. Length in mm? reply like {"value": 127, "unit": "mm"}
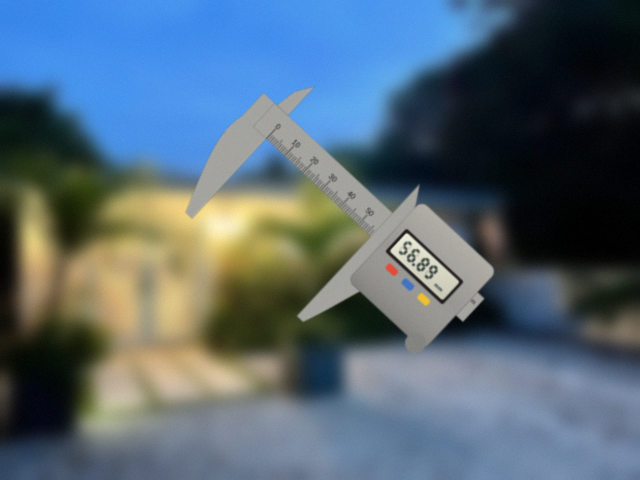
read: {"value": 56.89, "unit": "mm"}
